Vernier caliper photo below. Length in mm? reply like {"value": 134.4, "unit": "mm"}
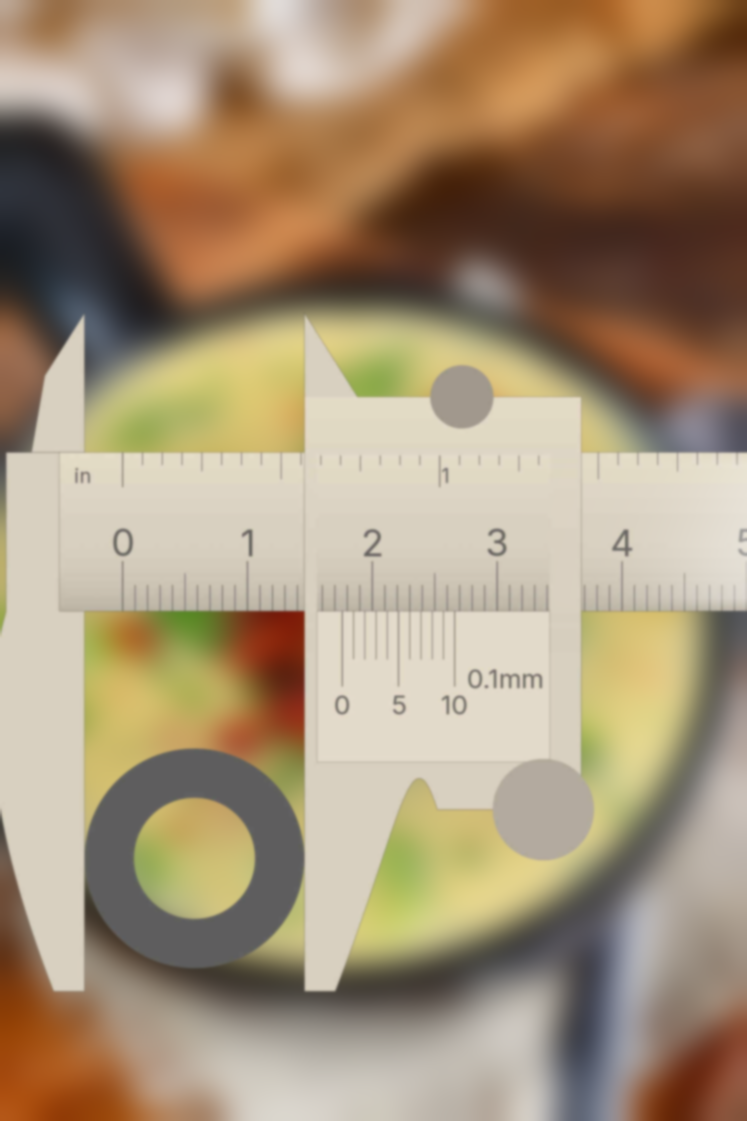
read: {"value": 17.6, "unit": "mm"}
